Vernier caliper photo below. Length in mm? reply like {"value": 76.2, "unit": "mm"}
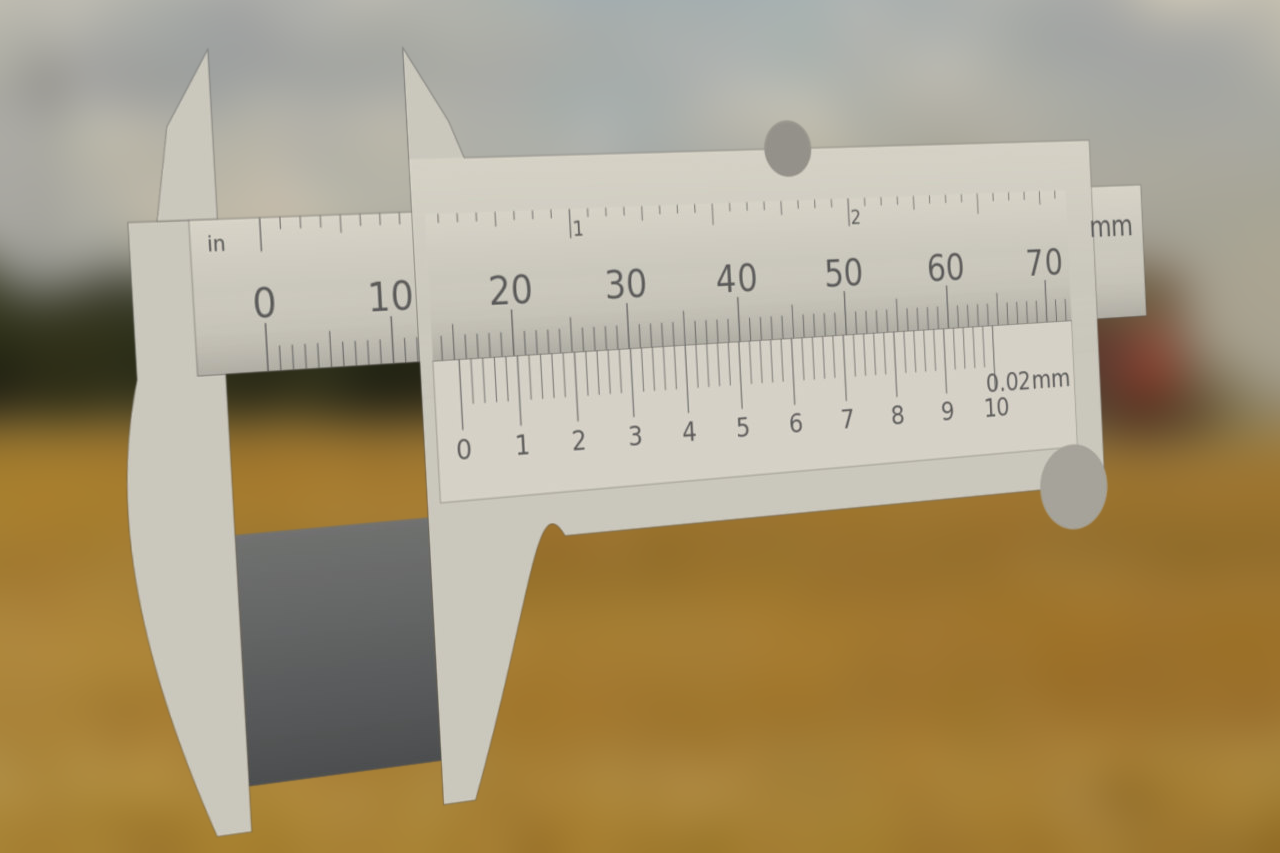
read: {"value": 15.4, "unit": "mm"}
